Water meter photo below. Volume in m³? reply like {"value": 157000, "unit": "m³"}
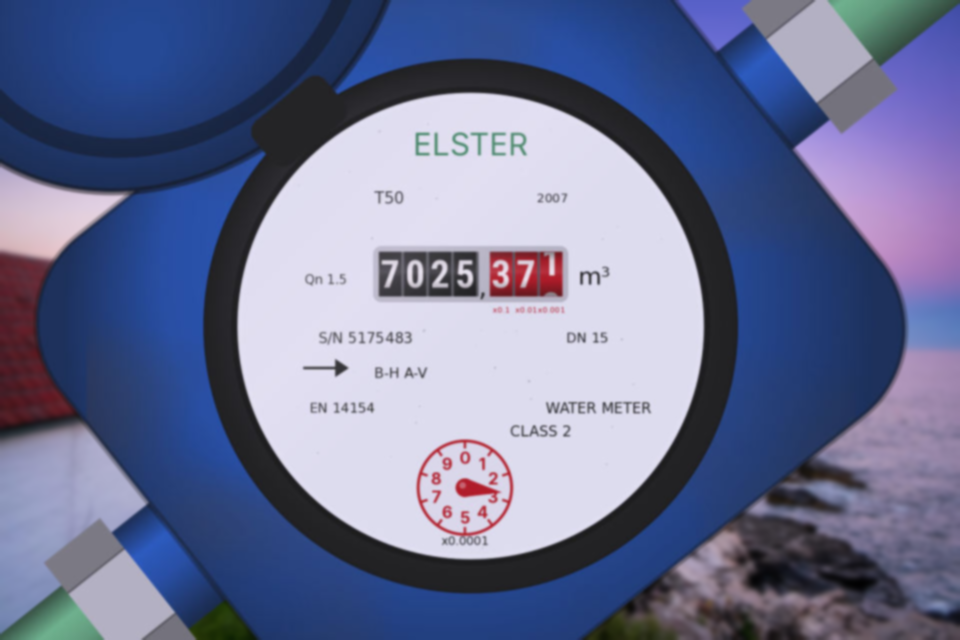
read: {"value": 7025.3712, "unit": "m³"}
